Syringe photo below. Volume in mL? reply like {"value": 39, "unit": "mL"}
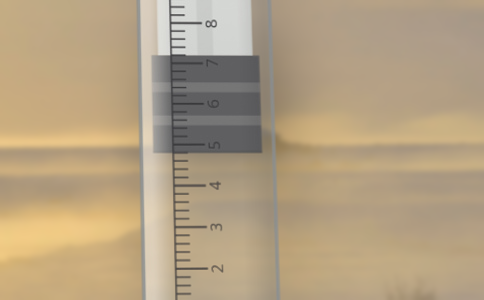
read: {"value": 4.8, "unit": "mL"}
